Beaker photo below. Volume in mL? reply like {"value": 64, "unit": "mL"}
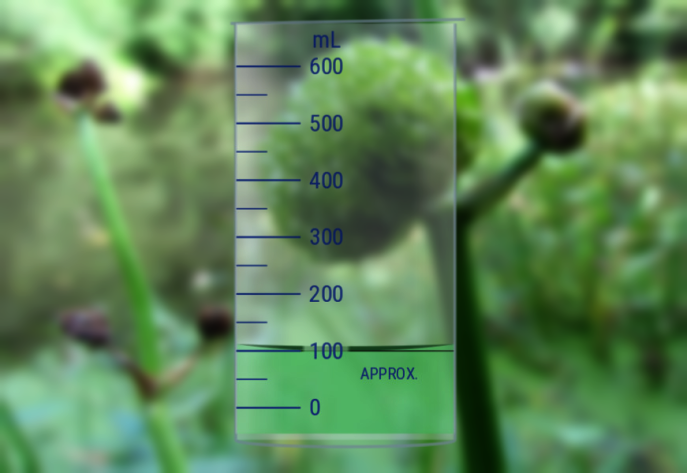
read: {"value": 100, "unit": "mL"}
